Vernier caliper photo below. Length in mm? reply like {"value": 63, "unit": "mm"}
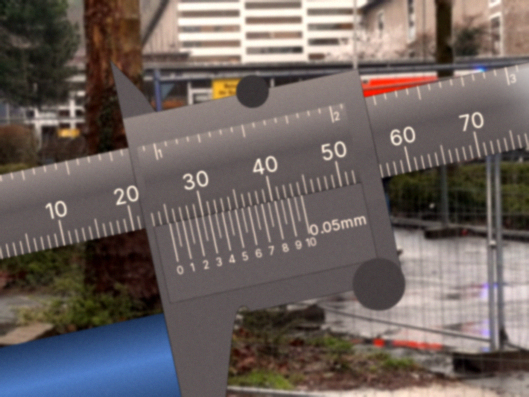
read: {"value": 25.2, "unit": "mm"}
